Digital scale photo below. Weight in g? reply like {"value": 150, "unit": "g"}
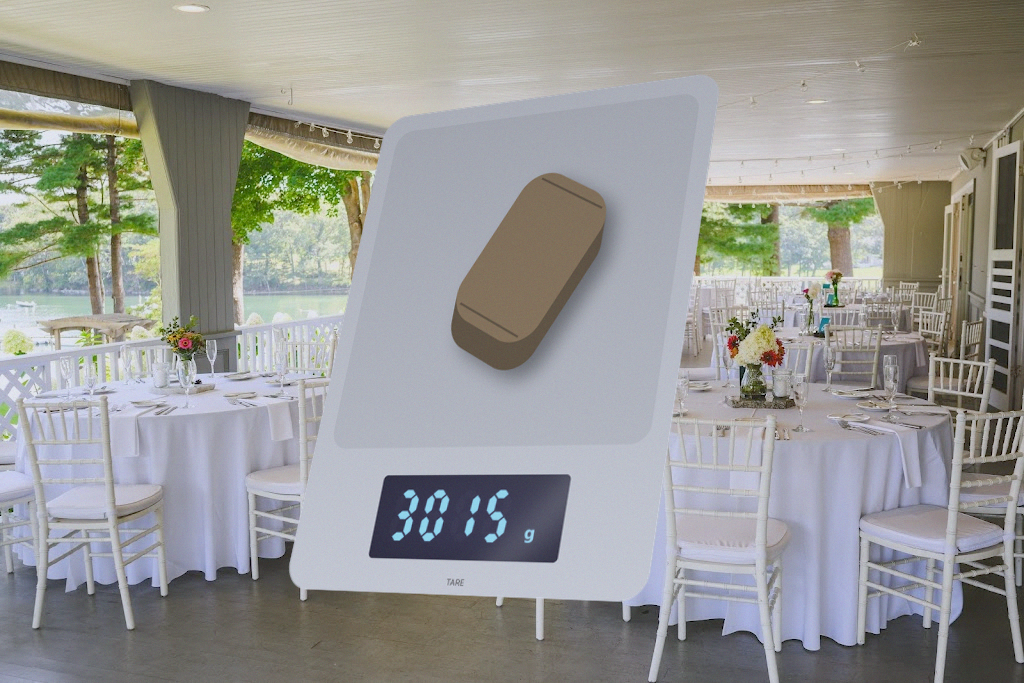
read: {"value": 3015, "unit": "g"}
